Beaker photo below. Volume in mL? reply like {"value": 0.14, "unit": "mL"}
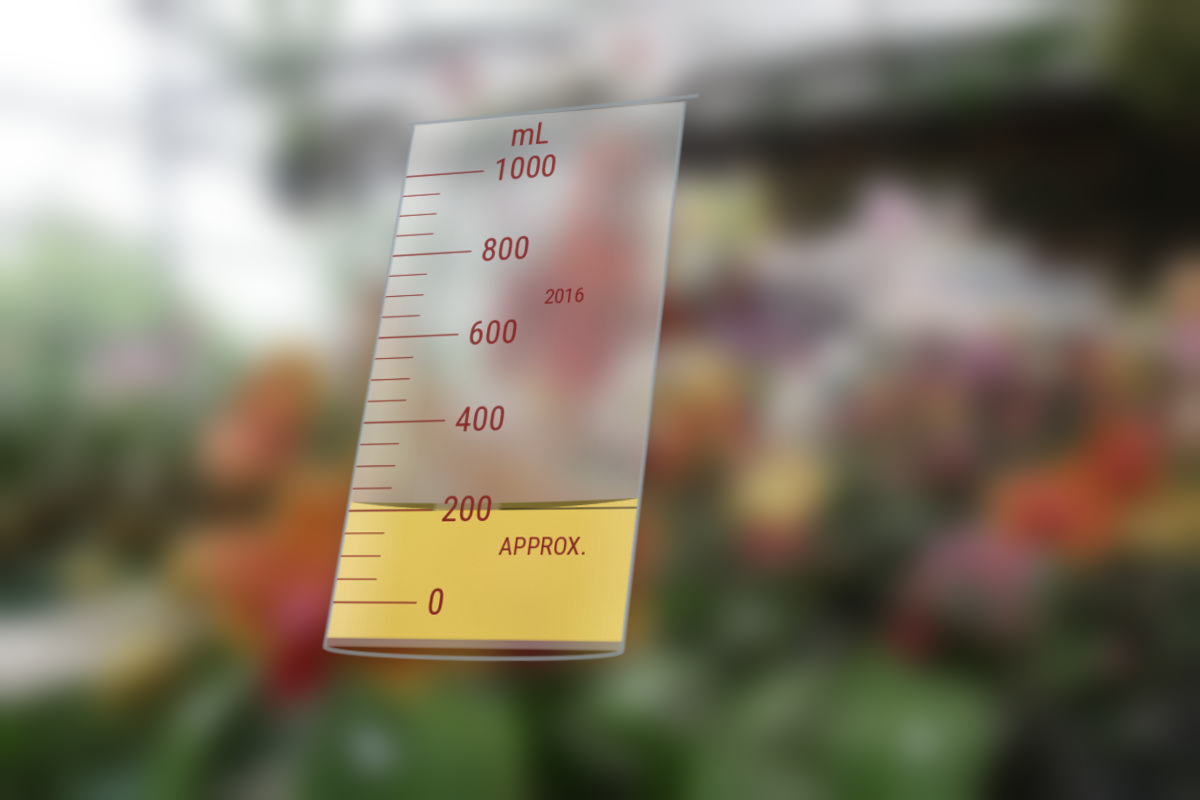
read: {"value": 200, "unit": "mL"}
